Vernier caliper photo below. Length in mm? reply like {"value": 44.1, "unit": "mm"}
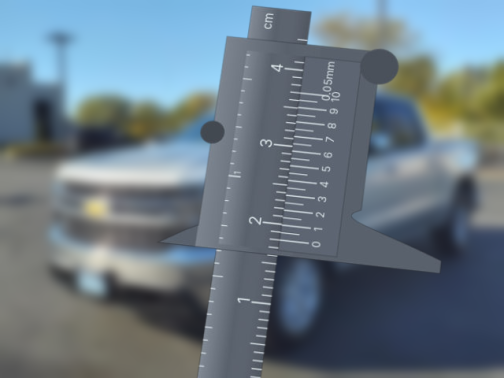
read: {"value": 18.0, "unit": "mm"}
